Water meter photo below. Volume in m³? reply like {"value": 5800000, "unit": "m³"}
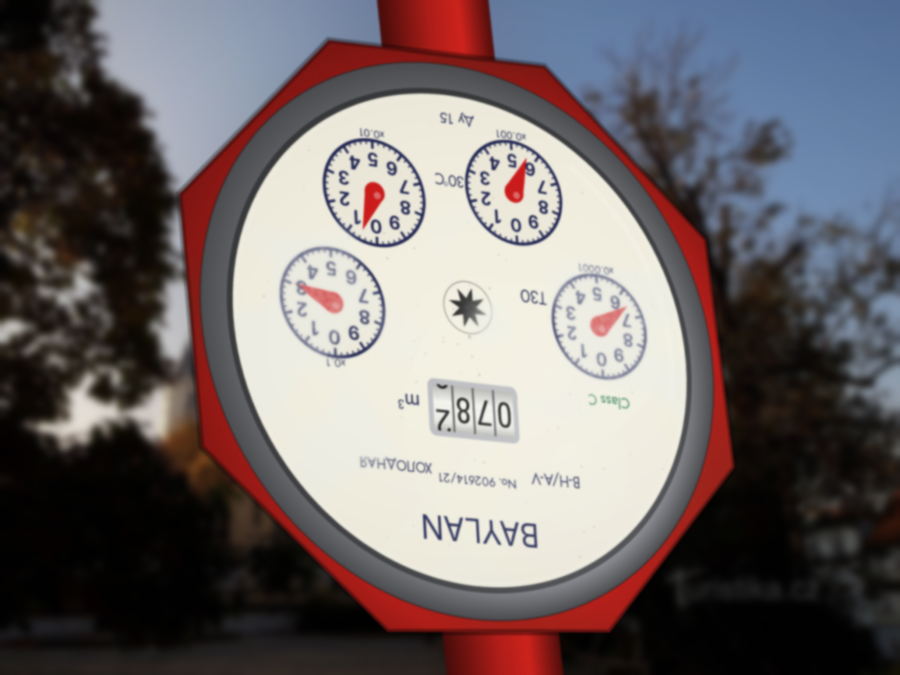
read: {"value": 782.3056, "unit": "m³"}
